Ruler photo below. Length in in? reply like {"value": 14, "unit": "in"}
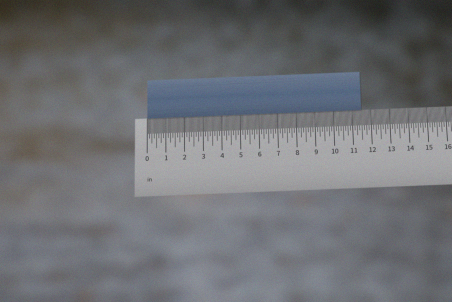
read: {"value": 11.5, "unit": "in"}
